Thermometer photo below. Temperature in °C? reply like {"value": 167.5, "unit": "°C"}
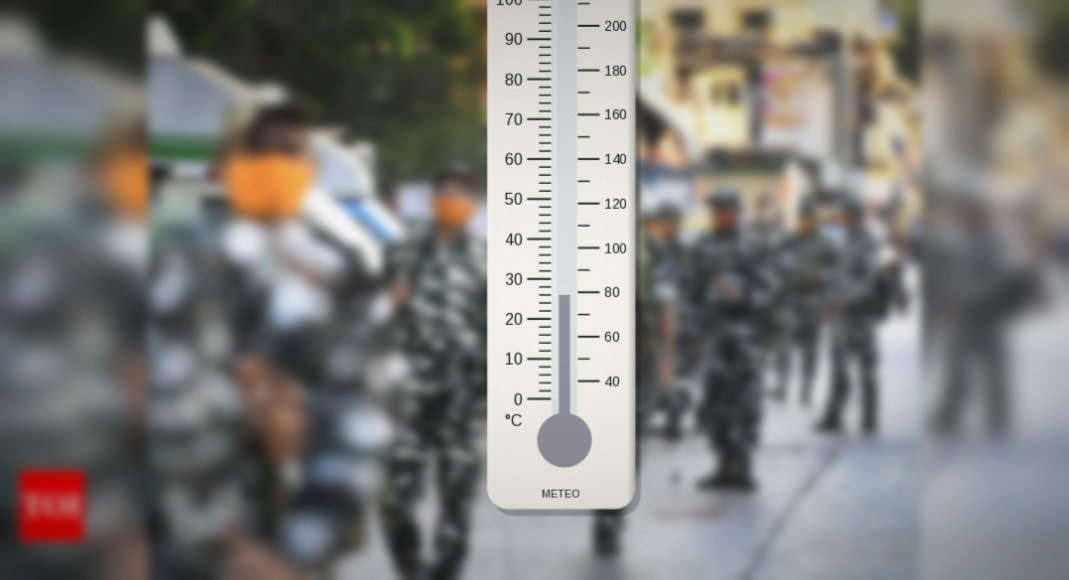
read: {"value": 26, "unit": "°C"}
